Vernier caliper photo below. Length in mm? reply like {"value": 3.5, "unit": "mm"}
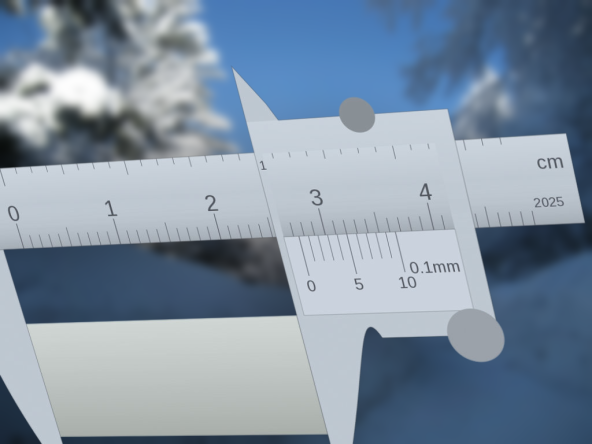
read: {"value": 27.5, "unit": "mm"}
